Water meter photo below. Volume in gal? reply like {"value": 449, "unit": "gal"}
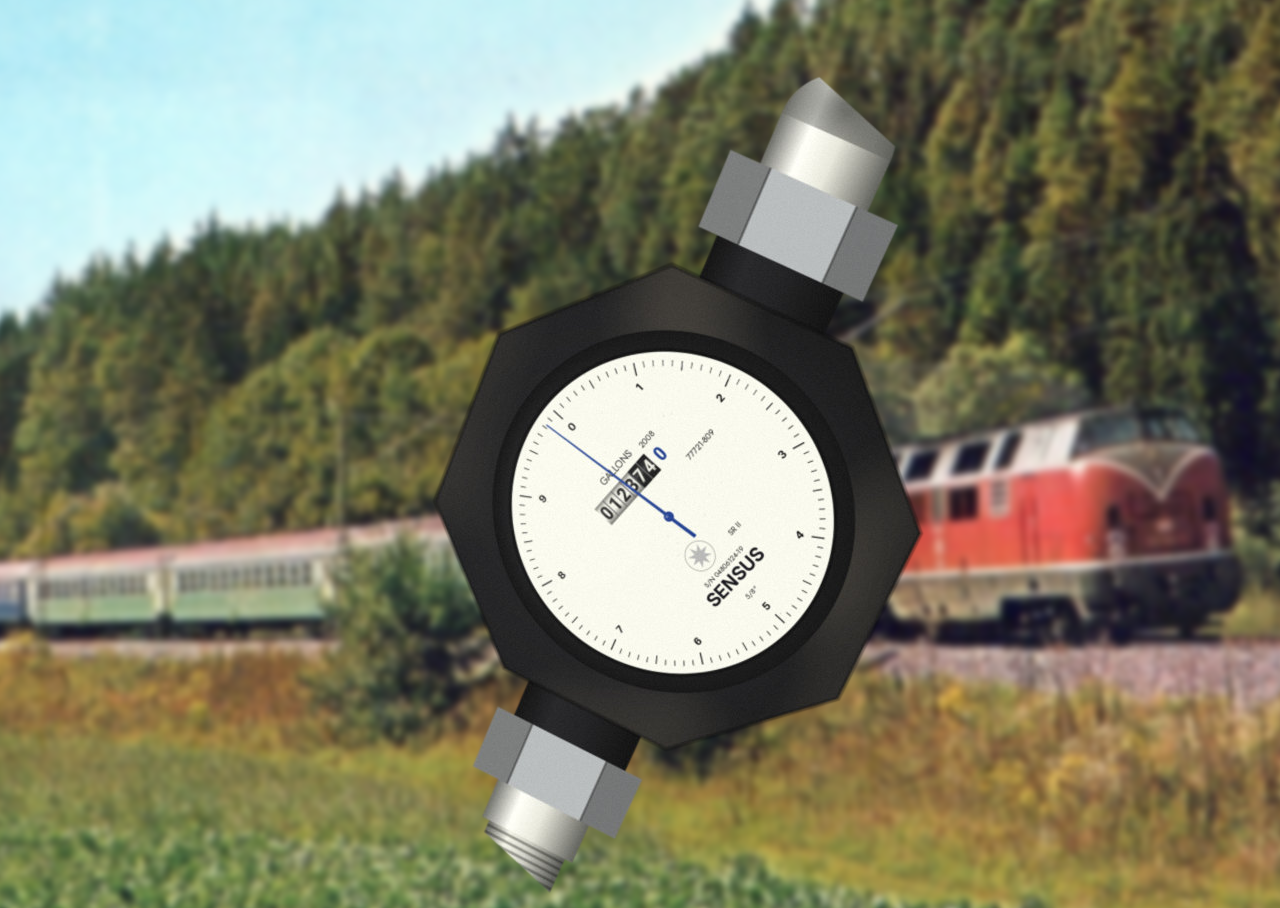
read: {"value": 123739.8, "unit": "gal"}
